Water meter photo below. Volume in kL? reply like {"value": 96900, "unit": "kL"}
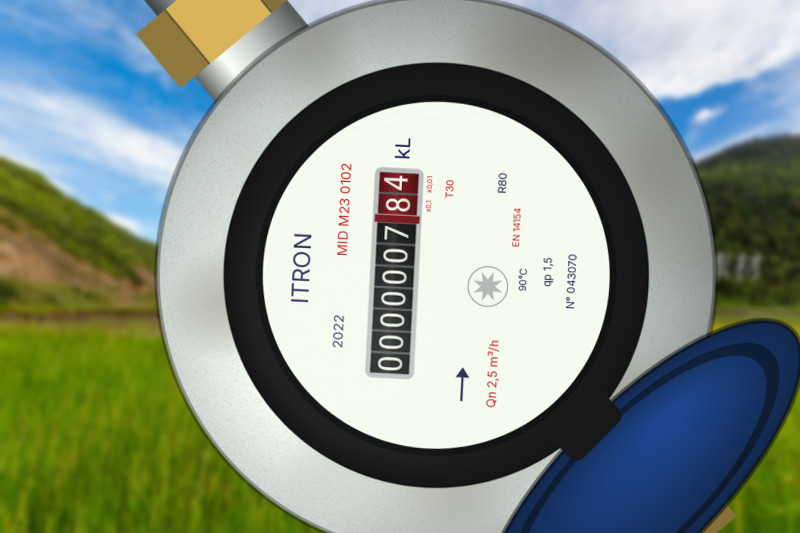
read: {"value": 7.84, "unit": "kL"}
